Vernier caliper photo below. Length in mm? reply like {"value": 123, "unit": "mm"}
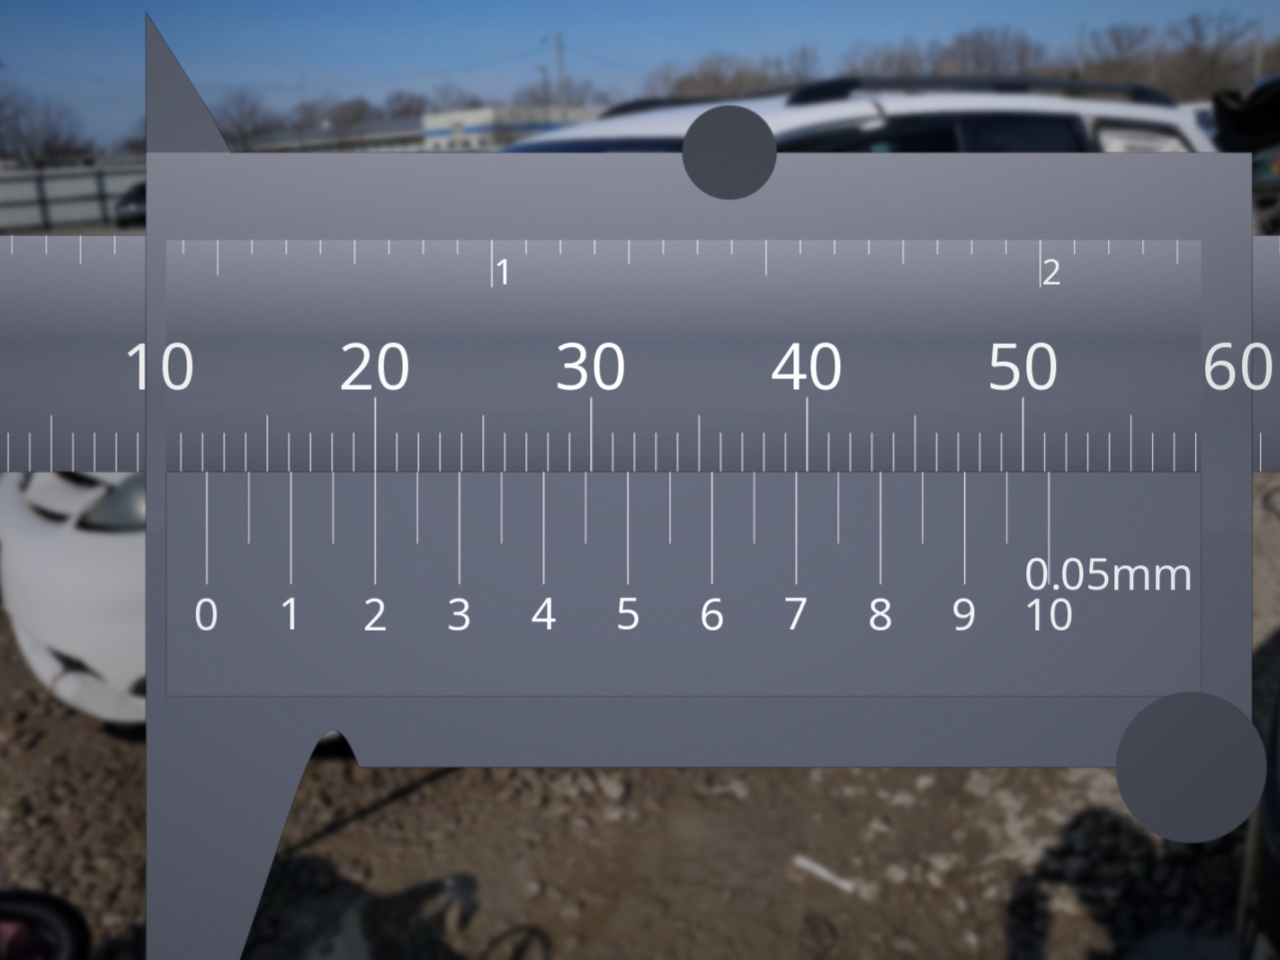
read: {"value": 12.2, "unit": "mm"}
